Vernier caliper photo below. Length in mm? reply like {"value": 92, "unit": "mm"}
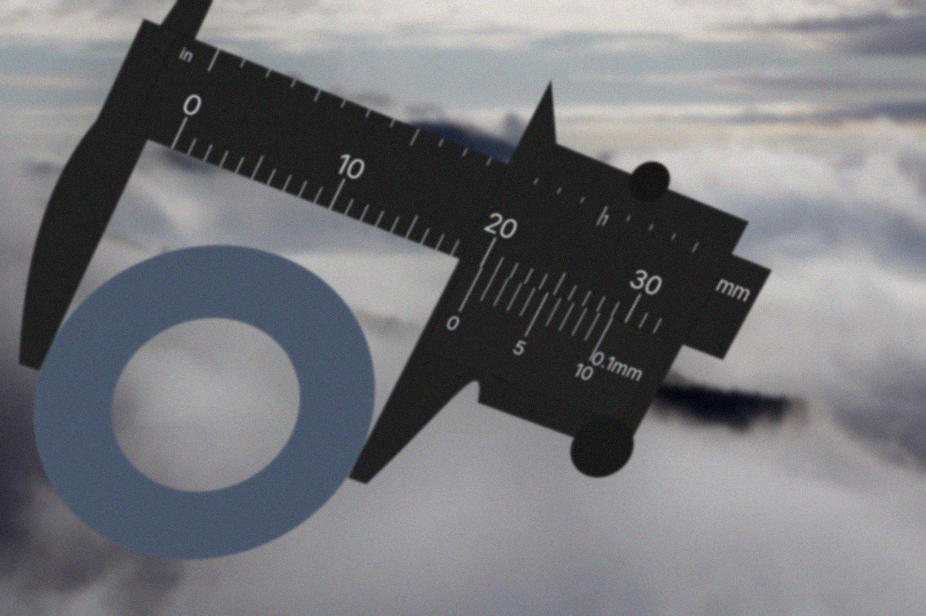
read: {"value": 20.1, "unit": "mm"}
